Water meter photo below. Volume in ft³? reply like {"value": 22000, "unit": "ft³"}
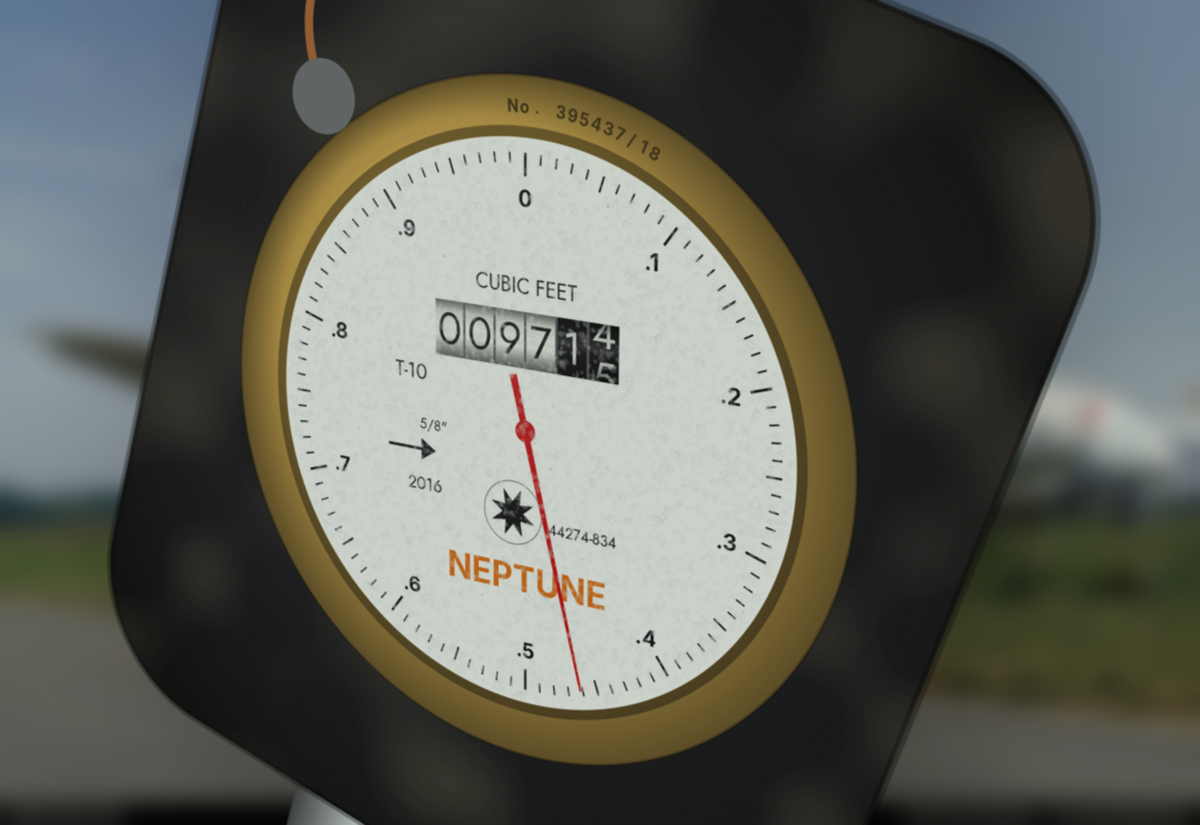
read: {"value": 9714.46, "unit": "ft³"}
